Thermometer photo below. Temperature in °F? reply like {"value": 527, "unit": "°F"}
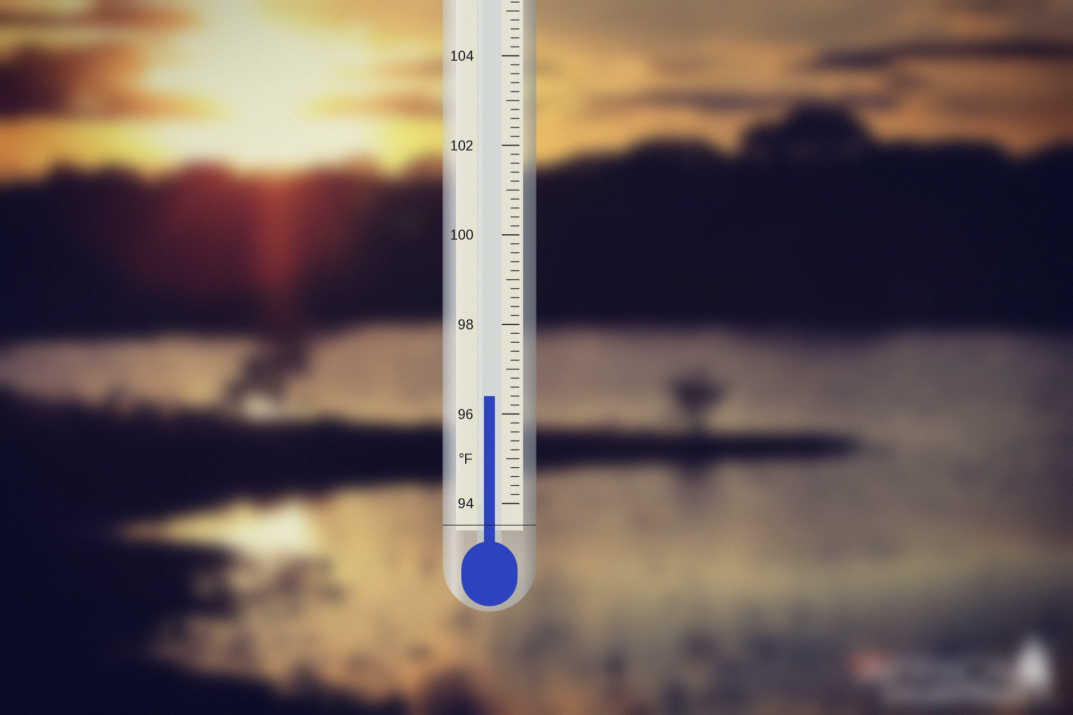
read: {"value": 96.4, "unit": "°F"}
